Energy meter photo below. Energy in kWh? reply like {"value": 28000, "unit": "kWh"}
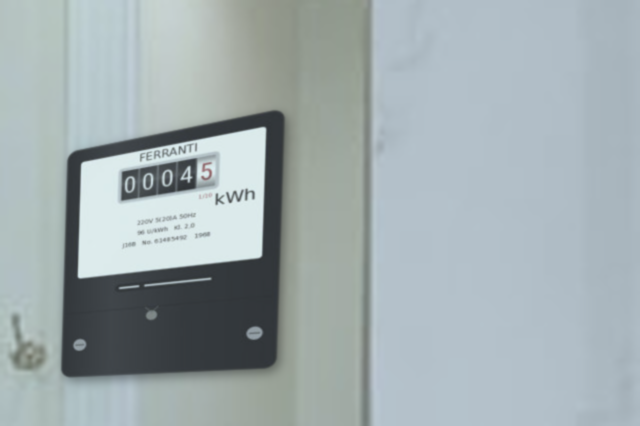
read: {"value": 4.5, "unit": "kWh"}
